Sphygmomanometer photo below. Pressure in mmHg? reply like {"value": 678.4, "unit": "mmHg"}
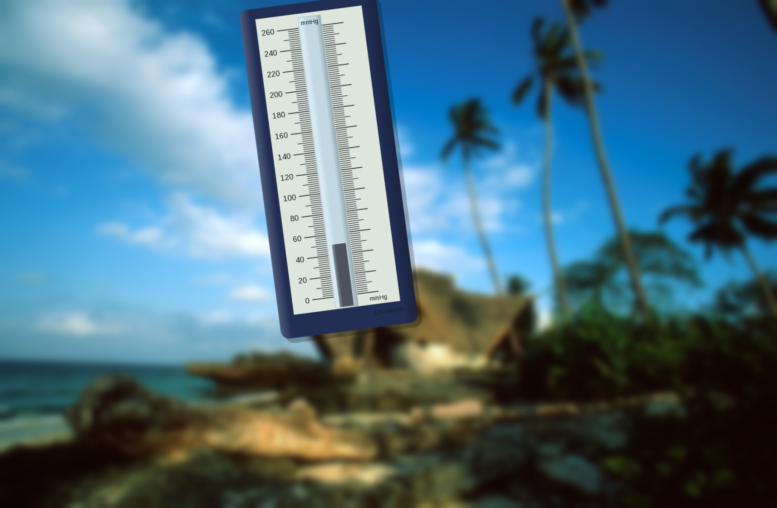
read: {"value": 50, "unit": "mmHg"}
